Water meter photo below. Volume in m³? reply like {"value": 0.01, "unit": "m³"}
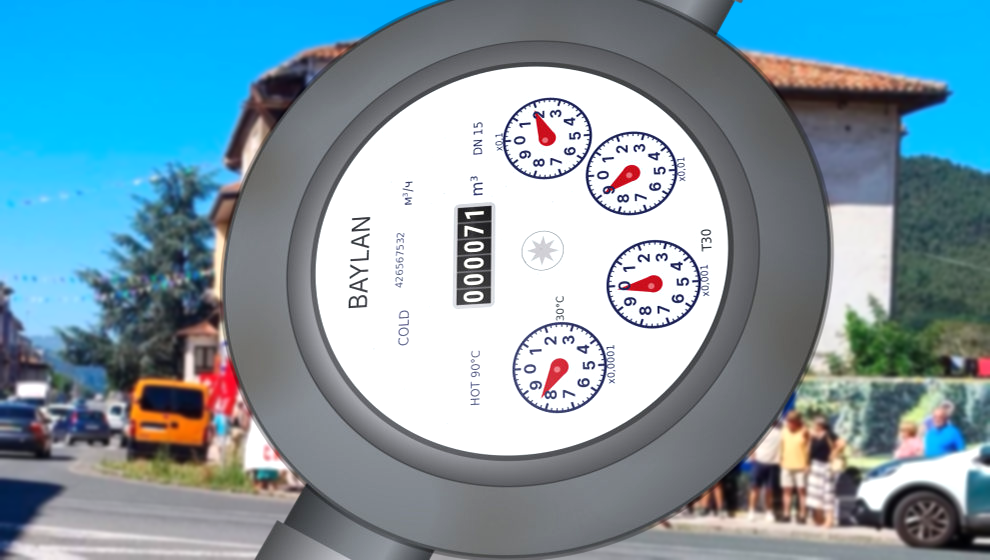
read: {"value": 71.1898, "unit": "m³"}
